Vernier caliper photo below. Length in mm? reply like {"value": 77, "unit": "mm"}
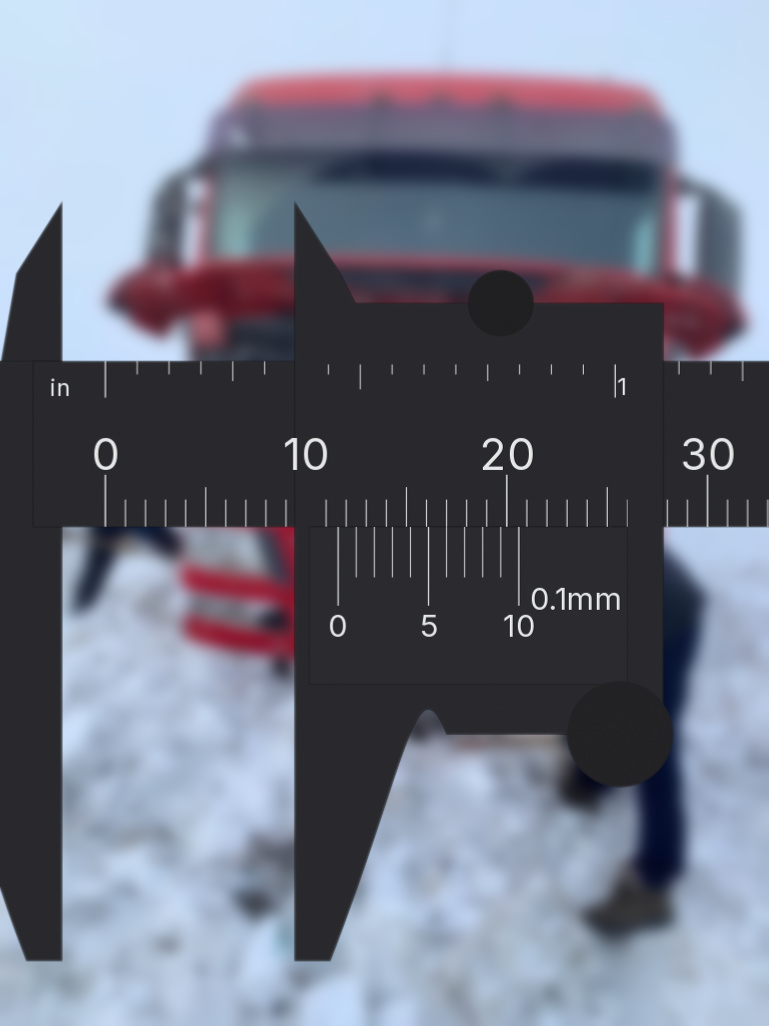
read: {"value": 11.6, "unit": "mm"}
